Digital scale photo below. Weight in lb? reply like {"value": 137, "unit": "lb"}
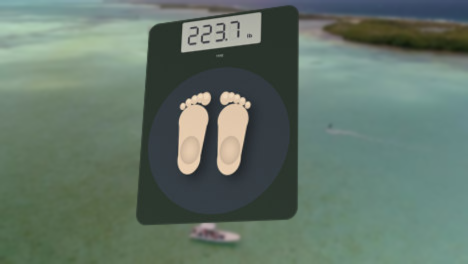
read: {"value": 223.7, "unit": "lb"}
